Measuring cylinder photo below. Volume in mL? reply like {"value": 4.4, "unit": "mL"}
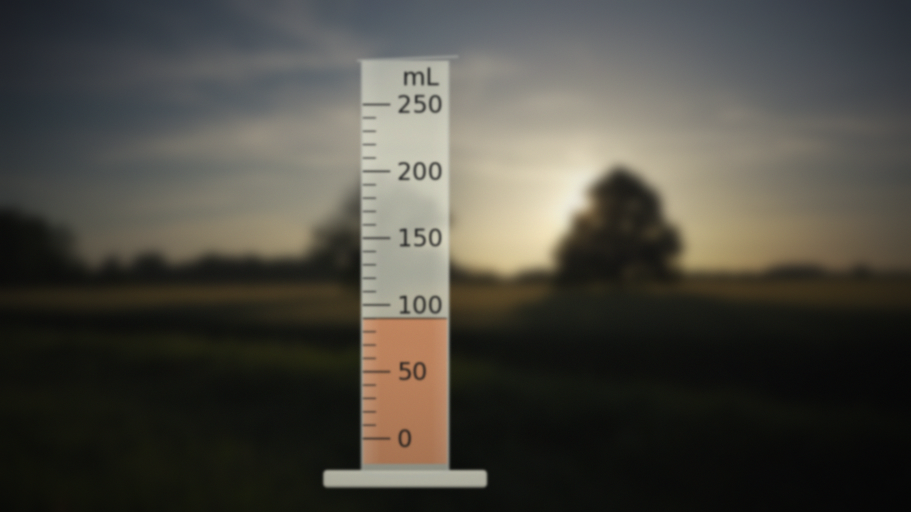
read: {"value": 90, "unit": "mL"}
